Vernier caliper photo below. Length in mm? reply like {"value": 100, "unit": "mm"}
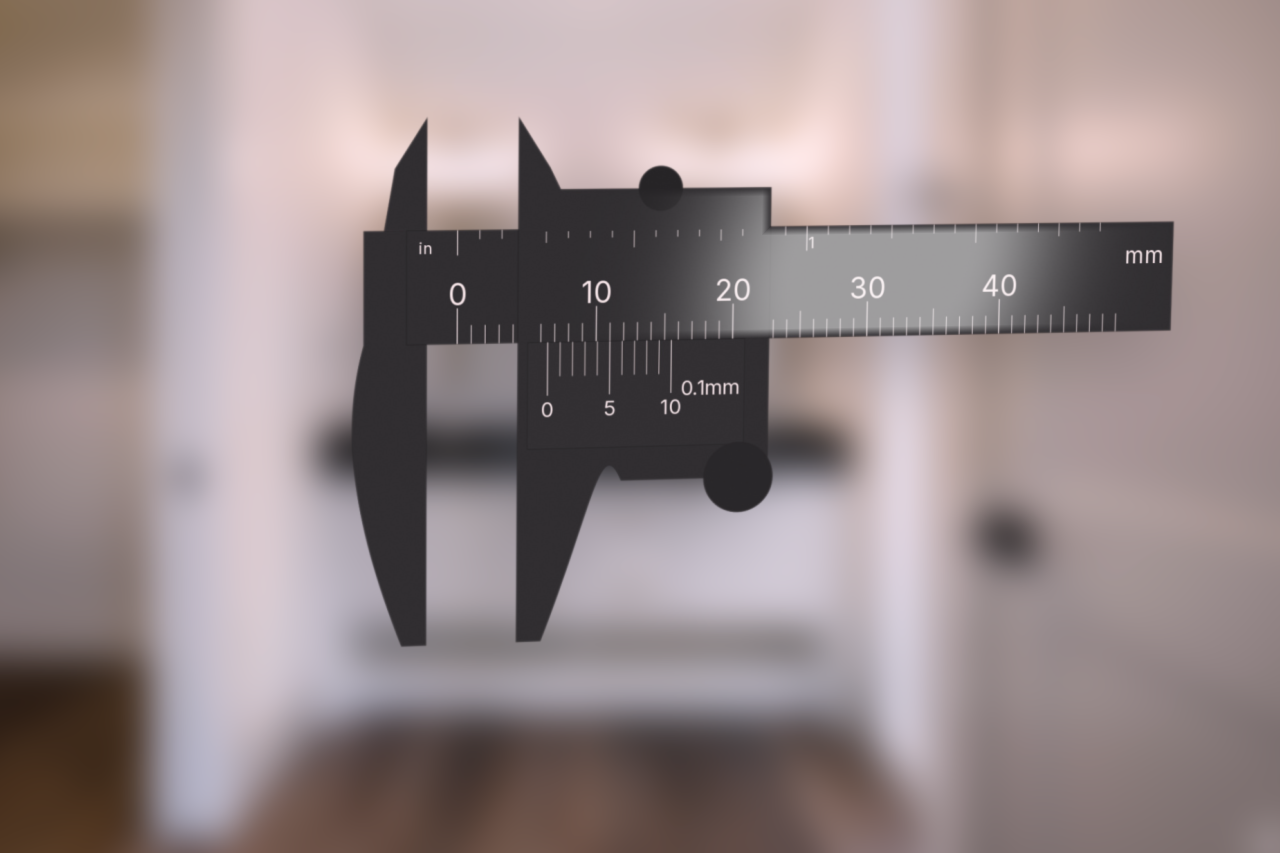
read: {"value": 6.5, "unit": "mm"}
